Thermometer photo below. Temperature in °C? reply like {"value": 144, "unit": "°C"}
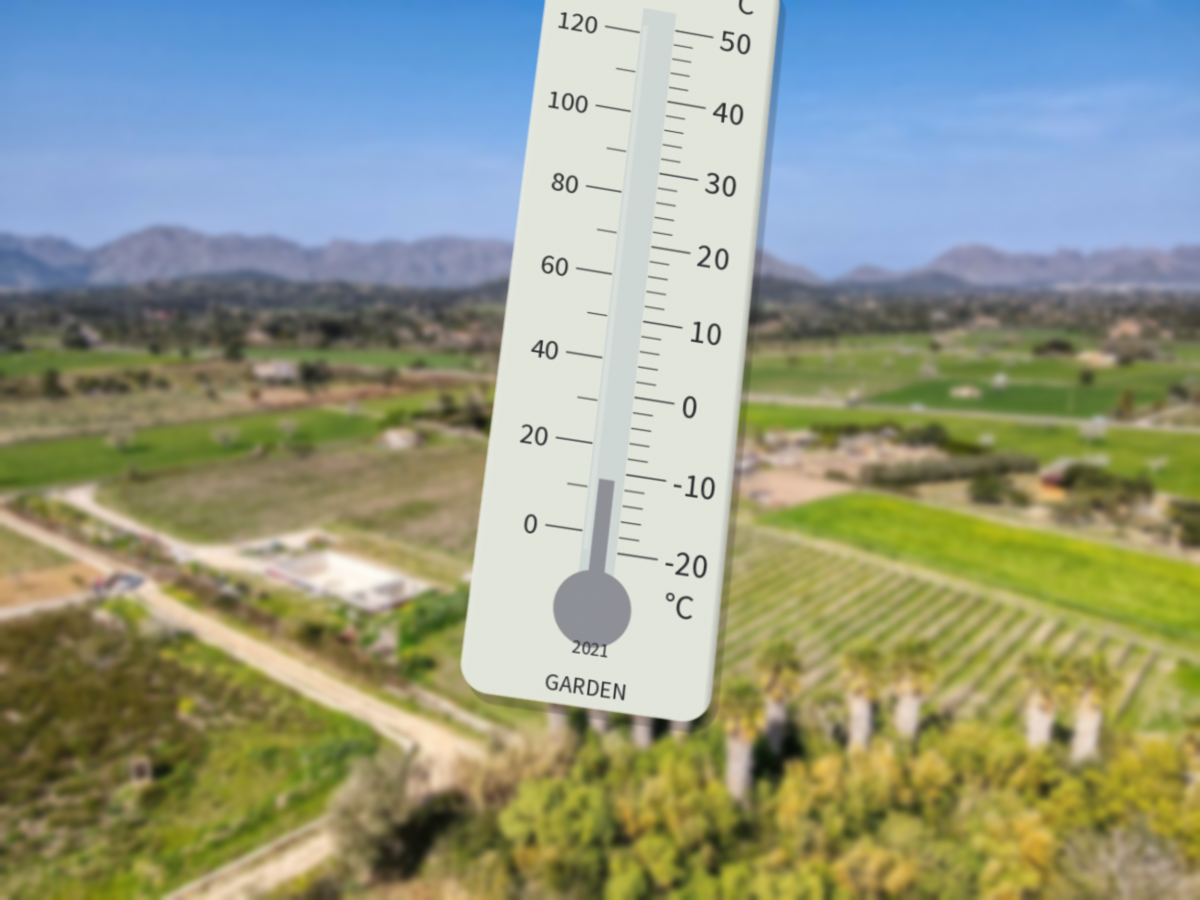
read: {"value": -11, "unit": "°C"}
